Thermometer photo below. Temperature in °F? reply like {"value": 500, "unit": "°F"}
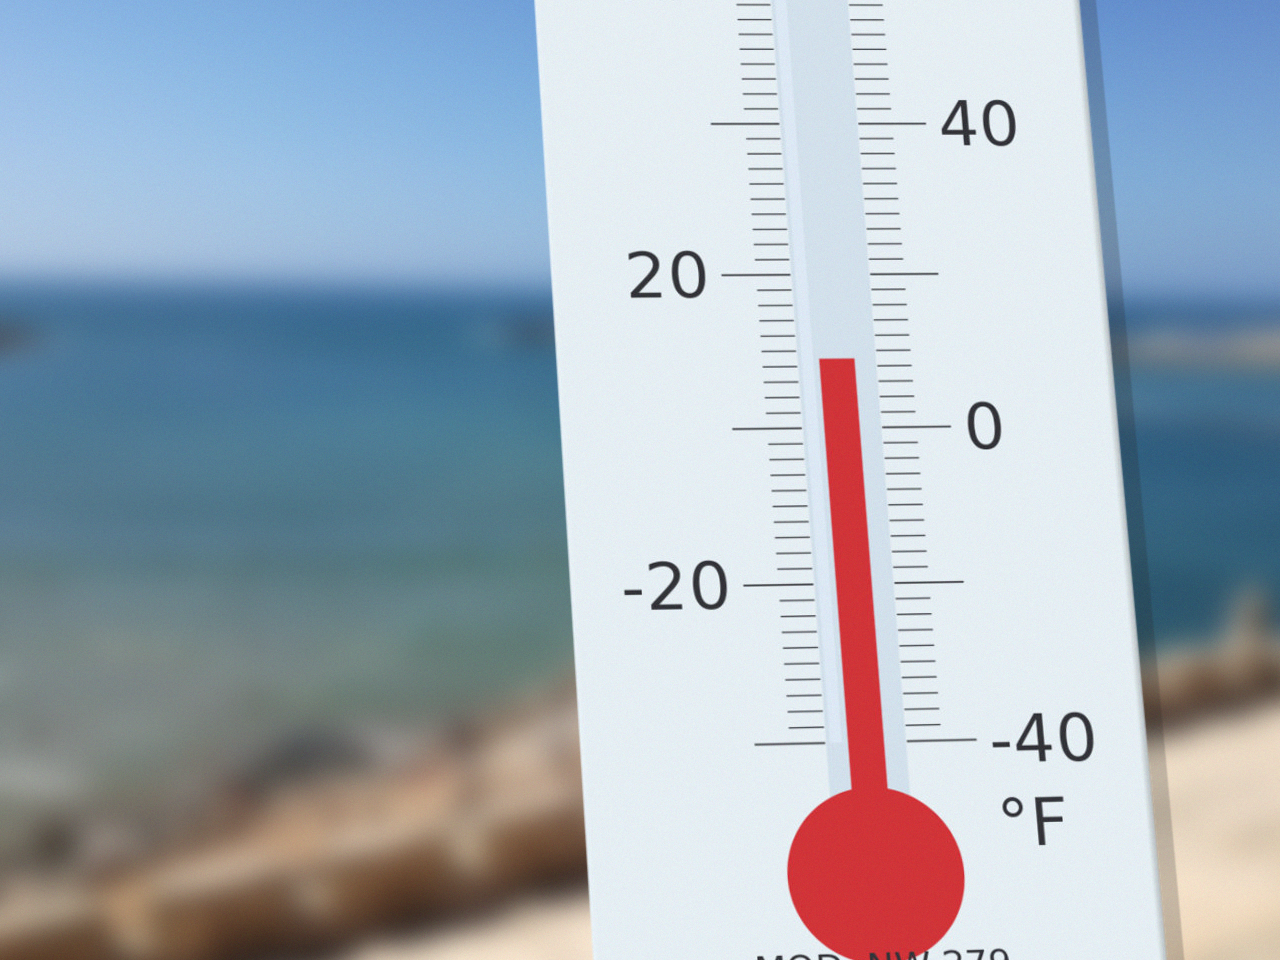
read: {"value": 9, "unit": "°F"}
